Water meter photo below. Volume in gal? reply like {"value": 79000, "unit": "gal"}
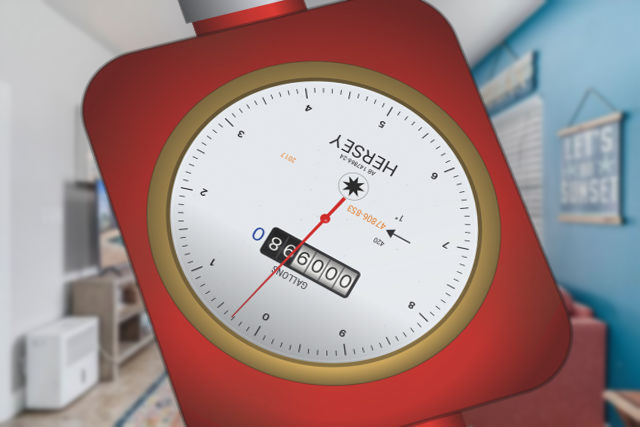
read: {"value": 9980.3, "unit": "gal"}
